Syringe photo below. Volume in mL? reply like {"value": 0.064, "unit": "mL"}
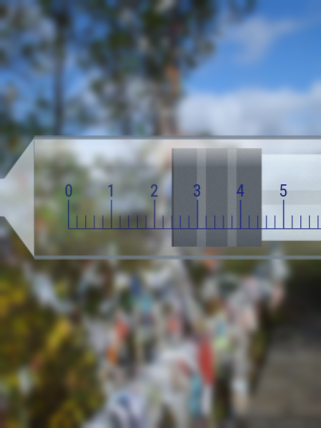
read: {"value": 2.4, "unit": "mL"}
